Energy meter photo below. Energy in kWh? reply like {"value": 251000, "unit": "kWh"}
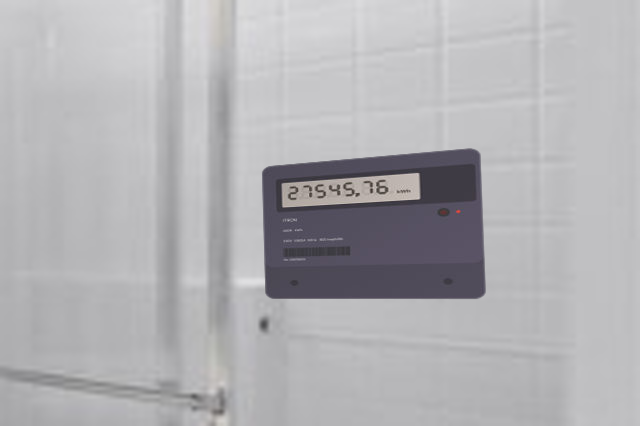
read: {"value": 27545.76, "unit": "kWh"}
